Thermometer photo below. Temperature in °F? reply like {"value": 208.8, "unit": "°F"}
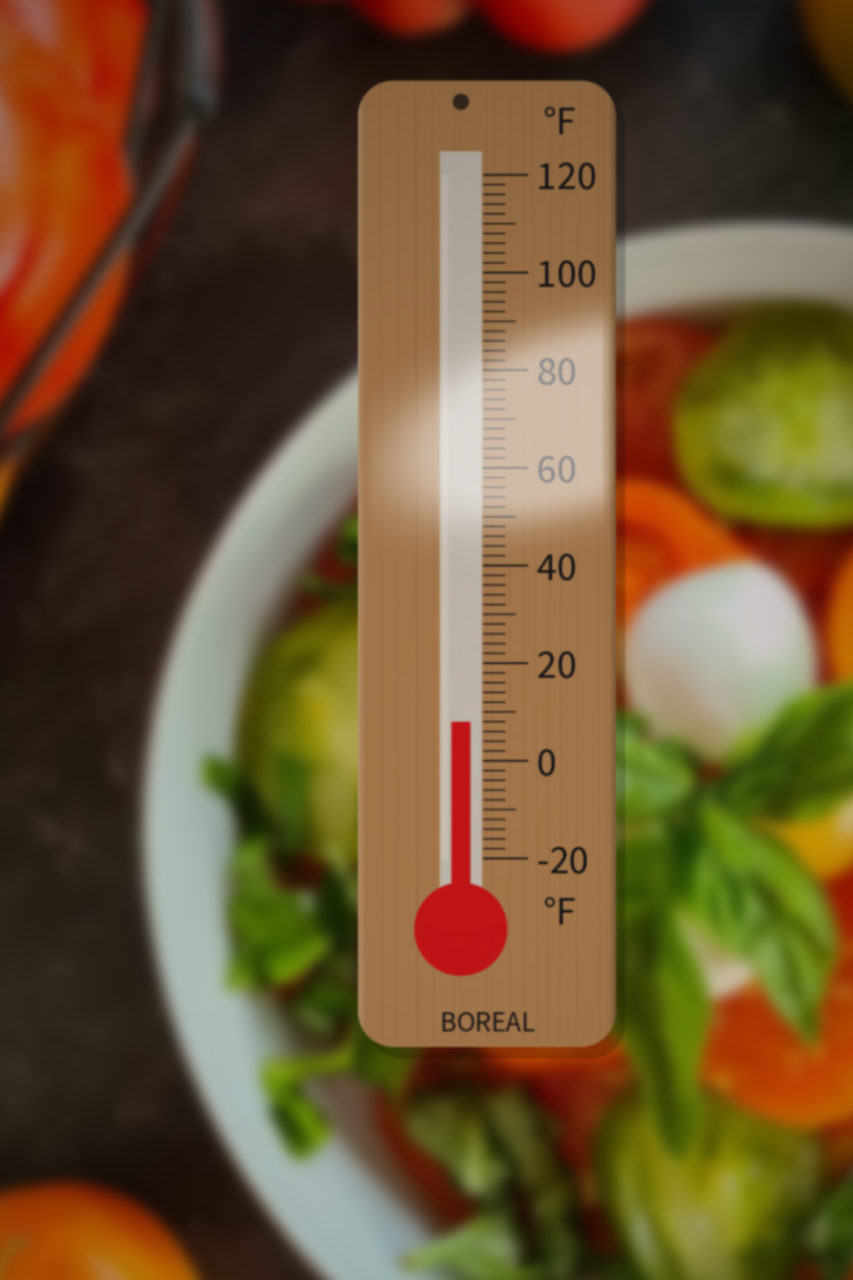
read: {"value": 8, "unit": "°F"}
